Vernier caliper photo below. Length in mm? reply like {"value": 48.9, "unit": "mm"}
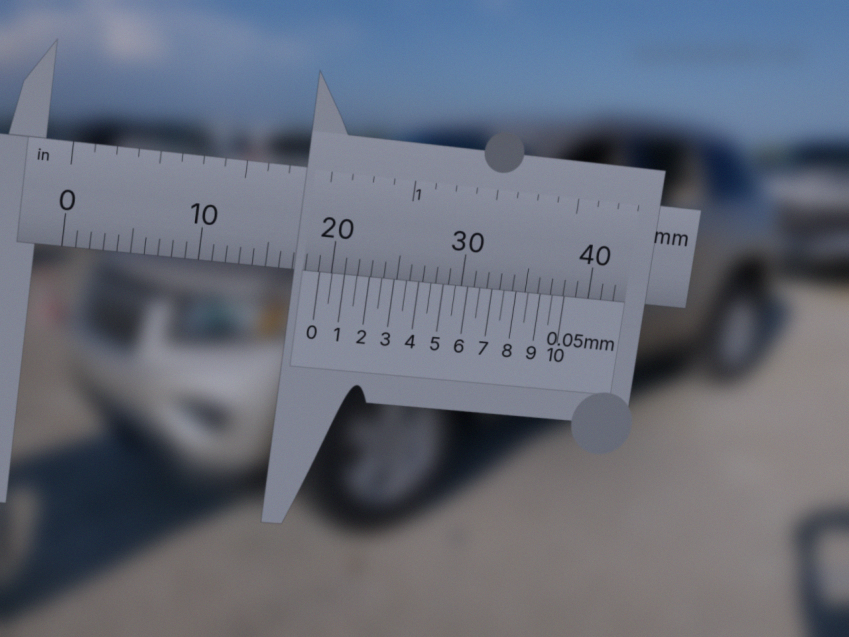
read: {"value": 19.1, "unit": "mm"}
